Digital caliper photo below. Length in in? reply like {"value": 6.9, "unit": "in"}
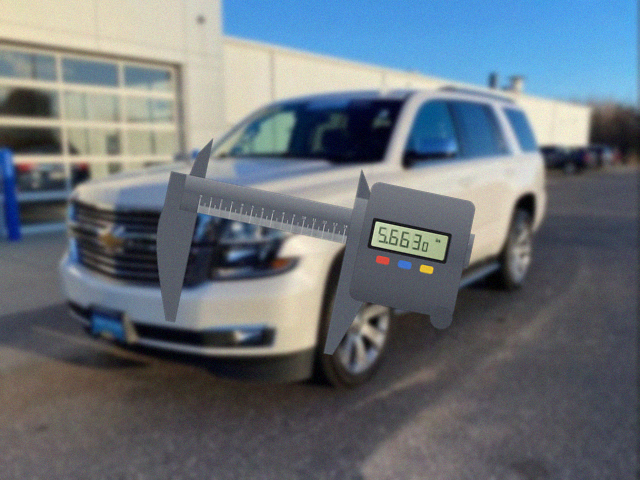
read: {"value": 5.6630, "unit": "in"}
